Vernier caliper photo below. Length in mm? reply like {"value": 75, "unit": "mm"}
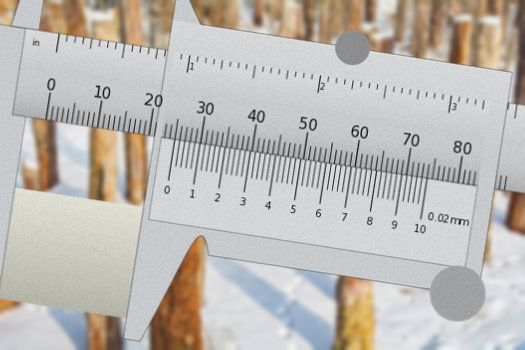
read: {"value": 25.0, "unit": "mm"}
